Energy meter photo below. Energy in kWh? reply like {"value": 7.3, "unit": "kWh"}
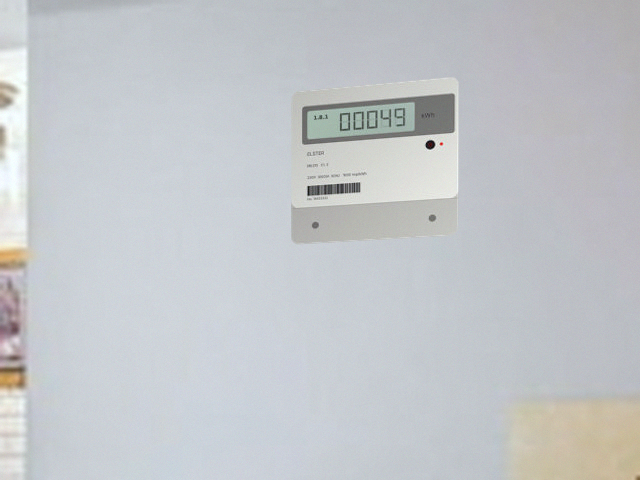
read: {"value": 49, "unit": "kWh"}
